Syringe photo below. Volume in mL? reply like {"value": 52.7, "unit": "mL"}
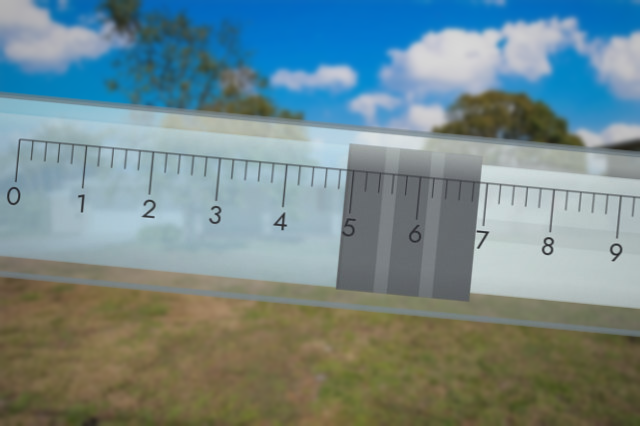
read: {"value": 4.9, "unit": "mL"}
